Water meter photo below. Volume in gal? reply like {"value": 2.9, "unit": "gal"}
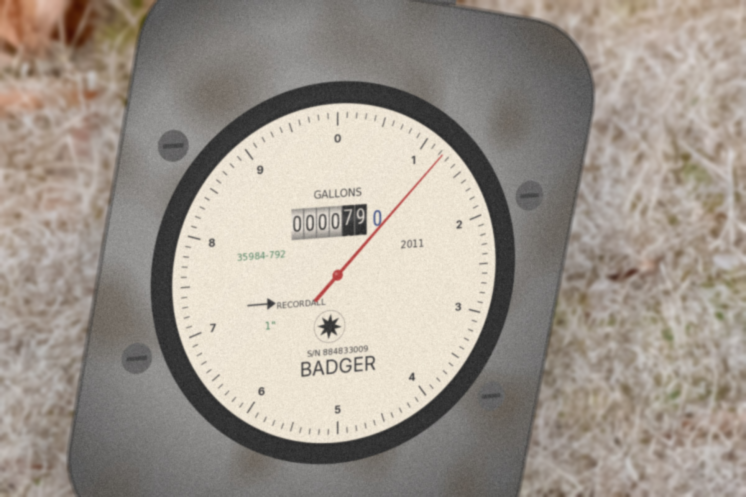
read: {"value": 791.2, "unit": "gal"}
